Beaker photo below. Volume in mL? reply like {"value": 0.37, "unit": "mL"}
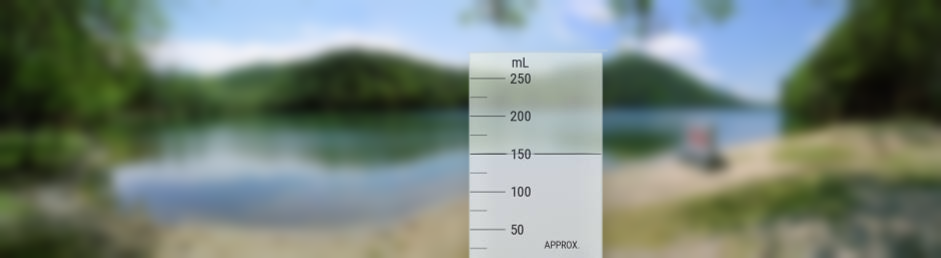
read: {"value": 150, "unit": "mL"}
